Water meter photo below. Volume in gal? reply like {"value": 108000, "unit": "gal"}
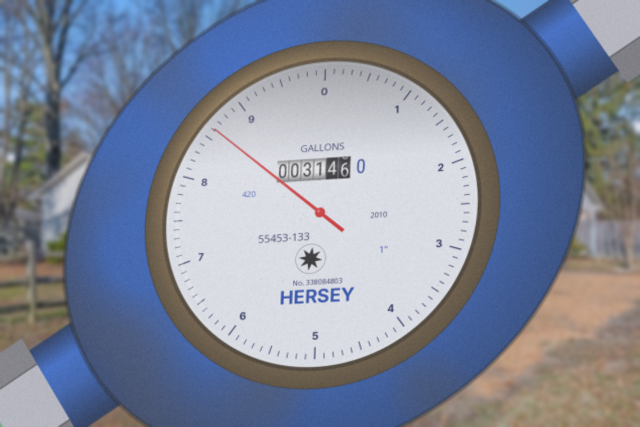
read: {"value": 31458.6, "unit": "gal"}
